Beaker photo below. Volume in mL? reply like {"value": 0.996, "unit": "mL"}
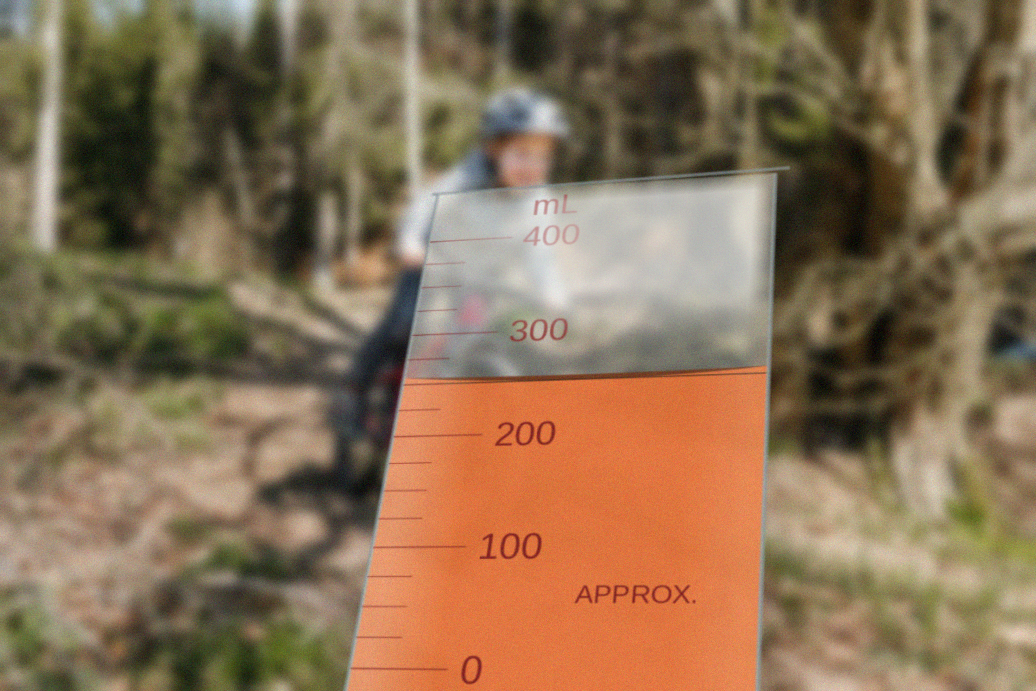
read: {"value": 250, "unit": "mL"}
